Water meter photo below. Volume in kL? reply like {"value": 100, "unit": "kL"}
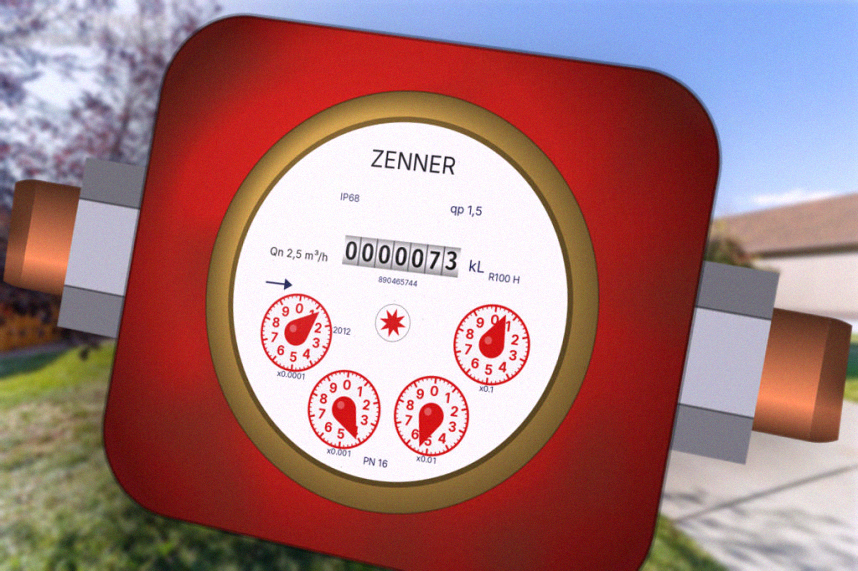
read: {"value": 73.0541, "unit": "kL"}
